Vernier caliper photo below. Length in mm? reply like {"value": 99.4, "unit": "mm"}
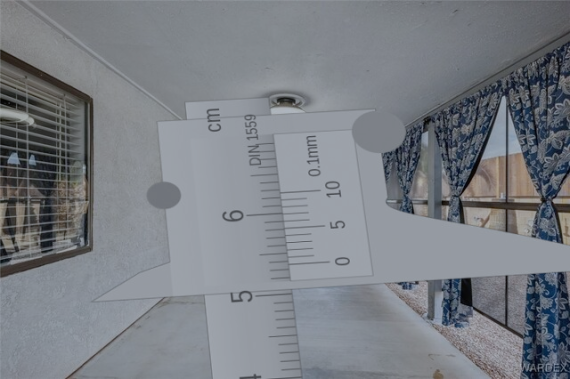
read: {"value": 53.6, "unit": "mm"}
